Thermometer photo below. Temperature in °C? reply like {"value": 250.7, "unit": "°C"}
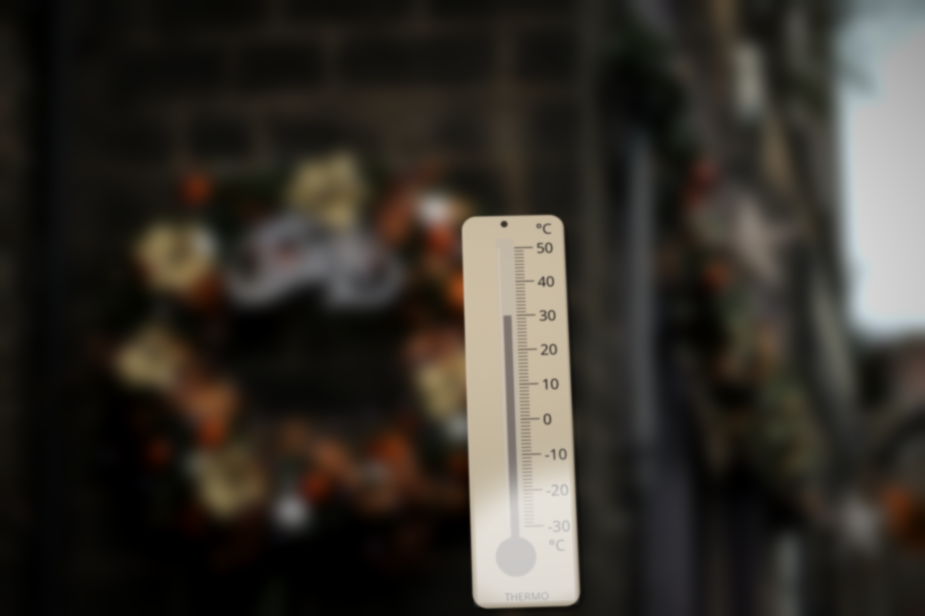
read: {"value": 30, "unit": "°C"}
